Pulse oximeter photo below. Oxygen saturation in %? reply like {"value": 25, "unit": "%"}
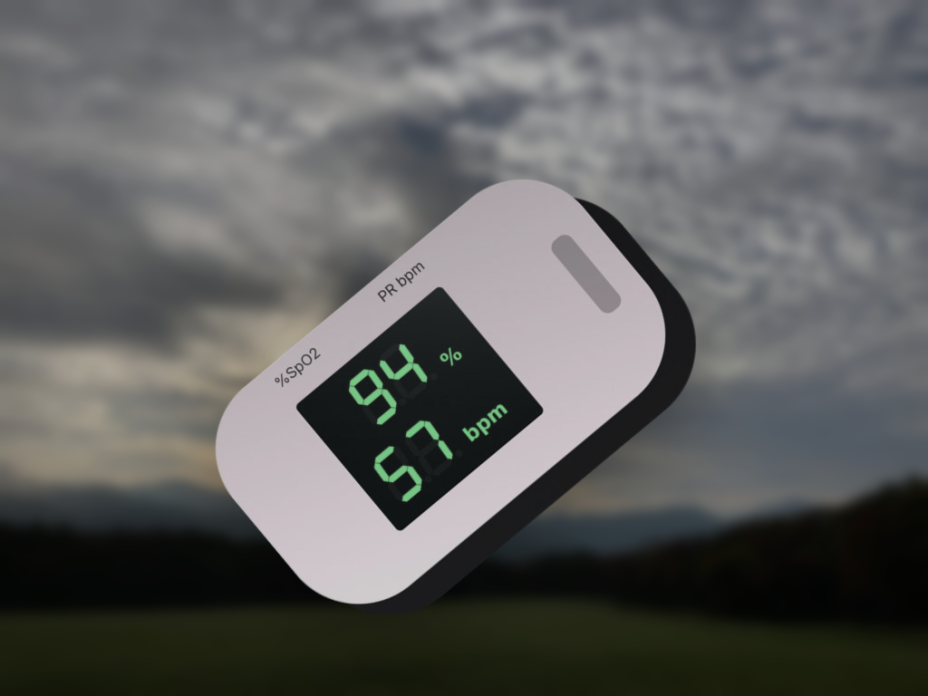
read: {"value": 94, "unit": "%"}
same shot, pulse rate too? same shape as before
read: {"value": 57, "unit": "bpm"}
